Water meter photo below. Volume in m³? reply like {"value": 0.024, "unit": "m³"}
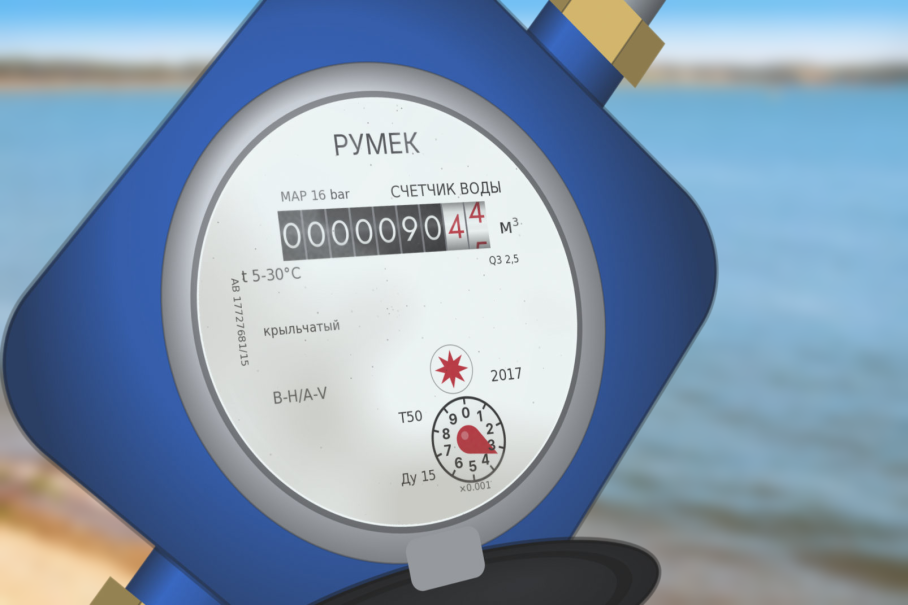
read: {"value": 90.443, "unit": "m³"}
